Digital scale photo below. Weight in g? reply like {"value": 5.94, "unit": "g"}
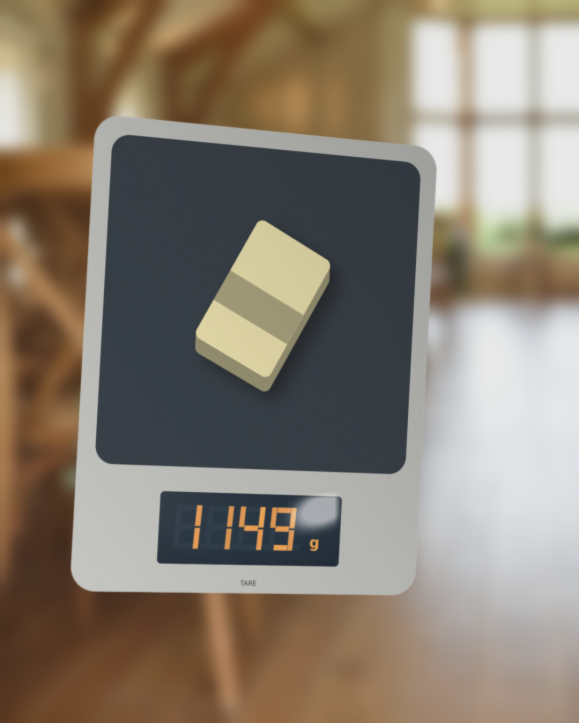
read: {"value": 1149, "unit": "g"}
